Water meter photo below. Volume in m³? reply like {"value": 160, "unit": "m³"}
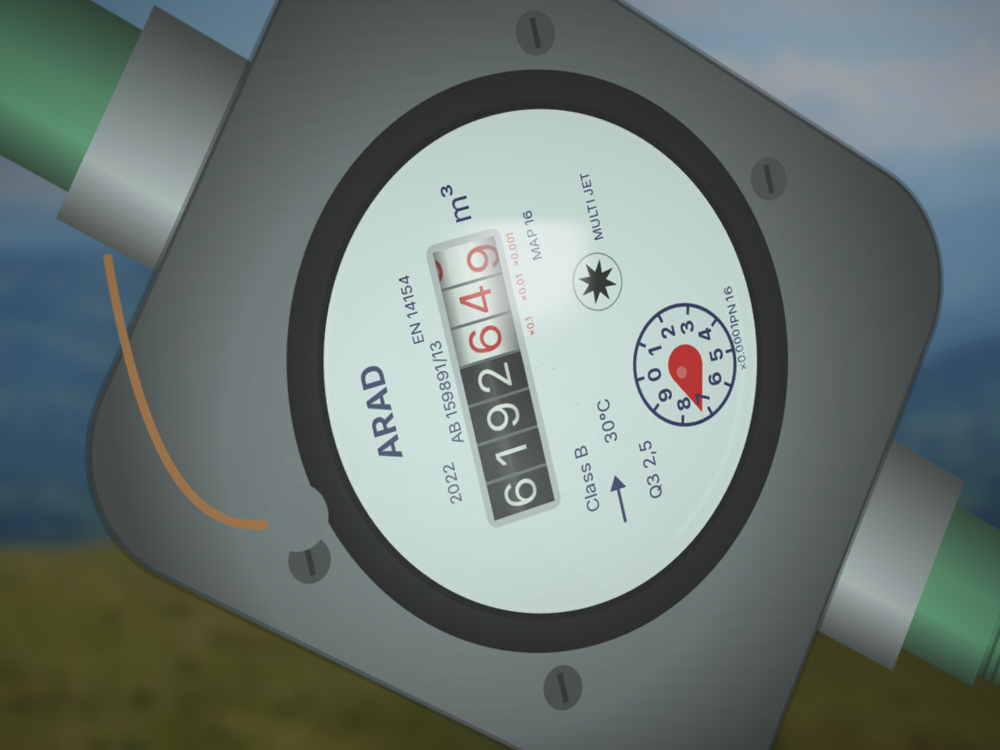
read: {"value": 6192.6487, "unit": "m³"}
